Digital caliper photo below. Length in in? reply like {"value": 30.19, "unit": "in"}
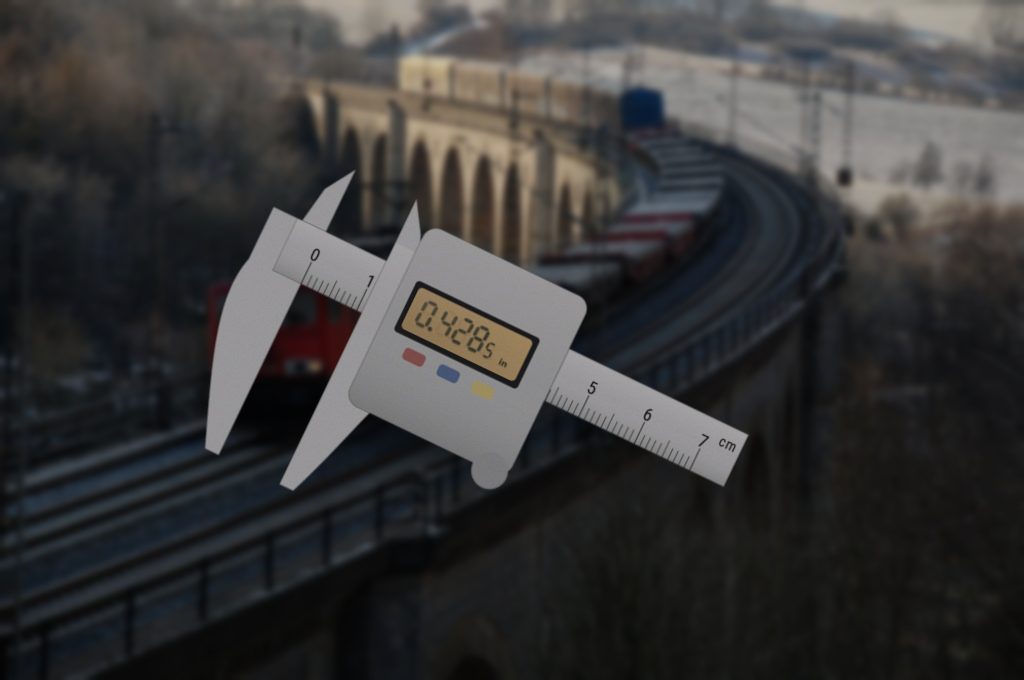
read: {"value": 0.4285, "unit": "in"}
